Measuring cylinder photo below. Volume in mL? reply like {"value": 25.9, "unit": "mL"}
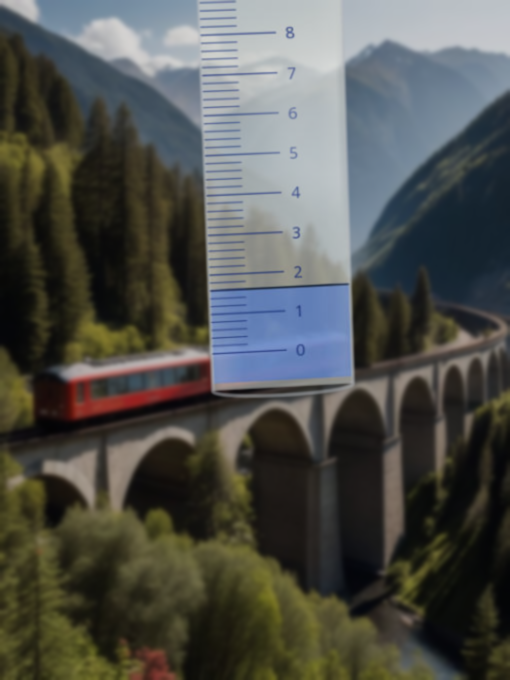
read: {"value": 1.6, "unit": "mL"}
